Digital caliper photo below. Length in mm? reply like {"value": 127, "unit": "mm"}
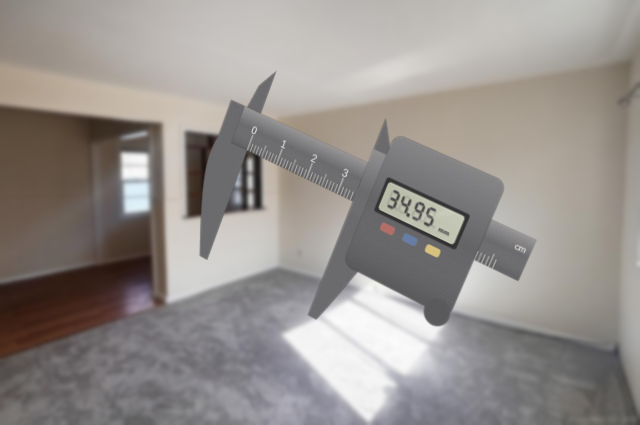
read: {"value": 34.95, "unit": "mm"}
